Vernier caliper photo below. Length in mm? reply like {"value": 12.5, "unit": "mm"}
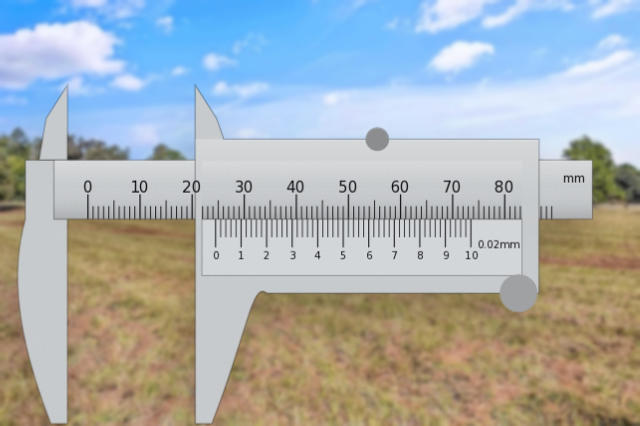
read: {"value": 24.5, "unit": "mm"}
